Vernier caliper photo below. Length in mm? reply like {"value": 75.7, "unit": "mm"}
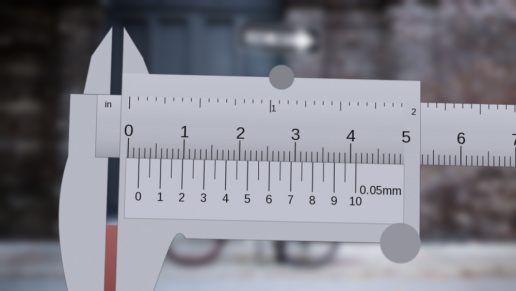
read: {"value": 2.0, "unit": "mm"}
